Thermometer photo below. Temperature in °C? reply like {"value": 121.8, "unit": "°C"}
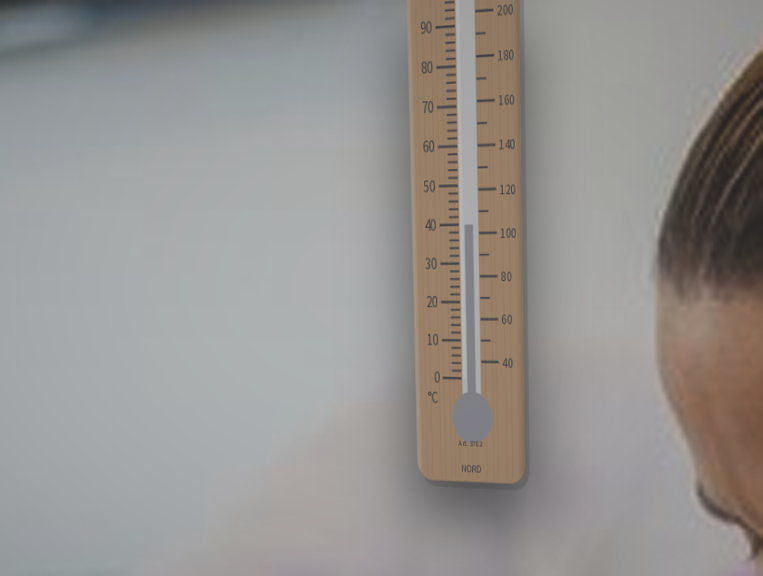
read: {"value": 40, "unit": "°C"}
